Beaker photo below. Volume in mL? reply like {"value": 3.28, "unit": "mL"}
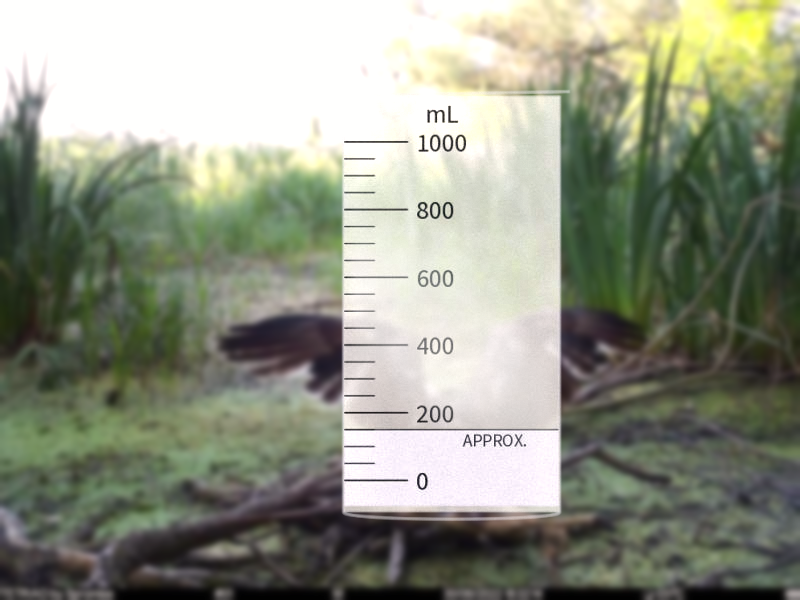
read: {"value": 150, "unit": "mL"}
